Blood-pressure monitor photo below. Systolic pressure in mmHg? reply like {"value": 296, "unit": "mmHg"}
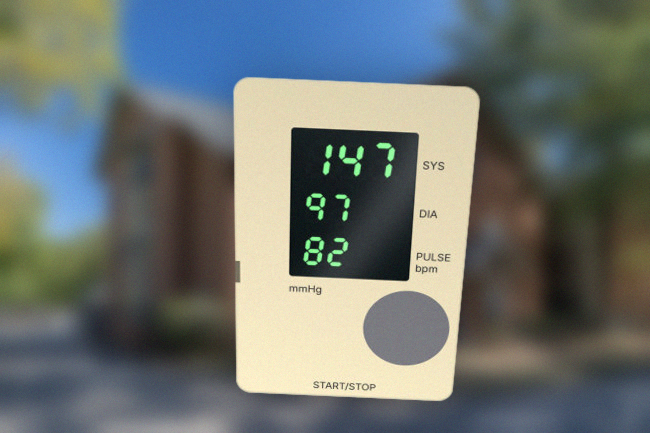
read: {"value": 147, "unit": "mmHg"}
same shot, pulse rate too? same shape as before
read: {"value": 82, "unit": "bpm"}
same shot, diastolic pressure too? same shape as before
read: {"value": 97, "unit": "mmHg"}
